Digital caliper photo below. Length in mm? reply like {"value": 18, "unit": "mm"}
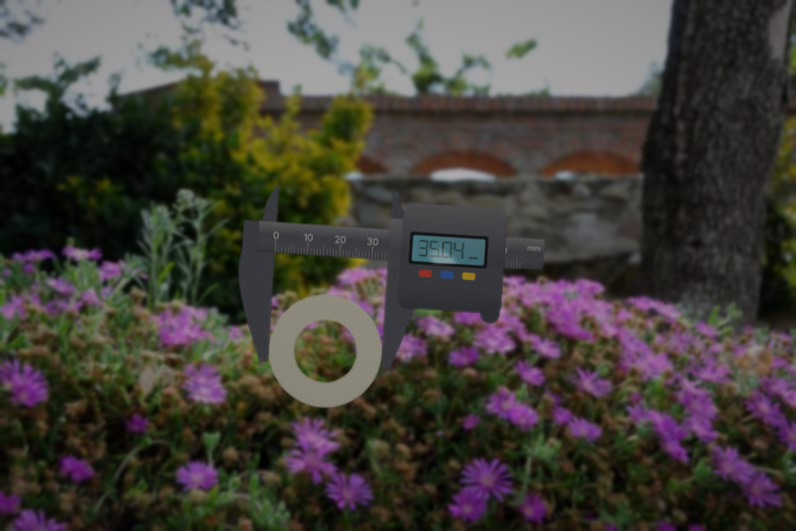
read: {"value": 35.04, "unit": "mm"}
